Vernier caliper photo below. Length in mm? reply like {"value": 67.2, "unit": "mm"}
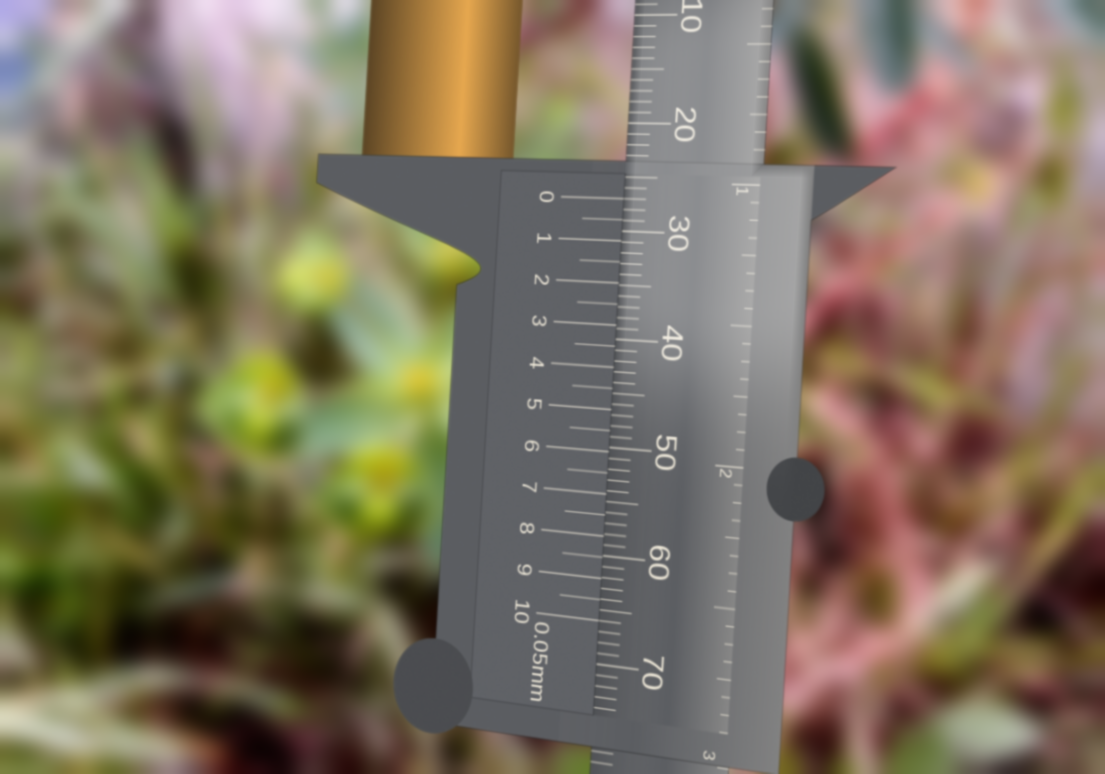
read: {"value": 27.0, "unit": "mm"}
